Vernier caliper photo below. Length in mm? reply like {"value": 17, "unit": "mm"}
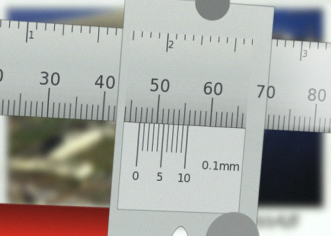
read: {"value": 46.8, "unit": "mm"}
